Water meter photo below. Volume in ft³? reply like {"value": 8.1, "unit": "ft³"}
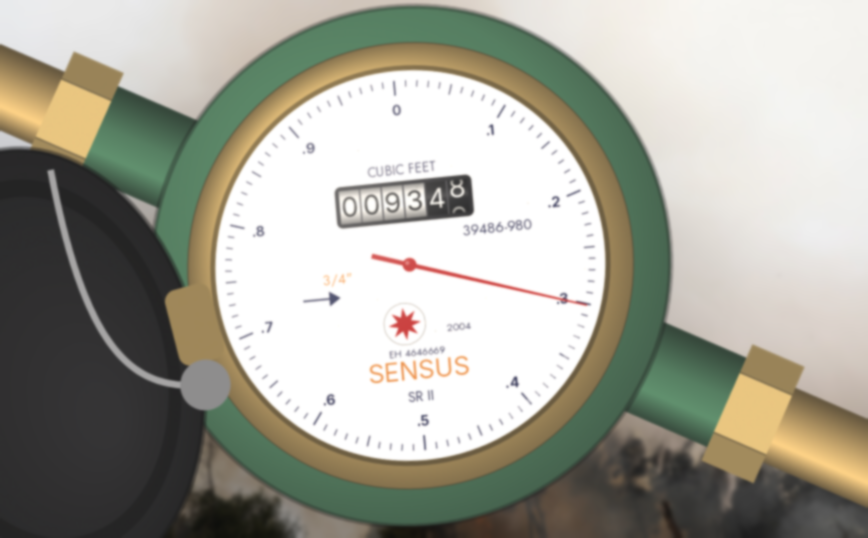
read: {"value": 9348.30, "unit": "ft³"}
